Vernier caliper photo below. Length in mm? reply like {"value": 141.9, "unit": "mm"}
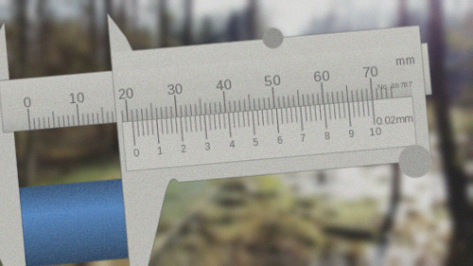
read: {"value": 21.0, "unit": "mm"}
